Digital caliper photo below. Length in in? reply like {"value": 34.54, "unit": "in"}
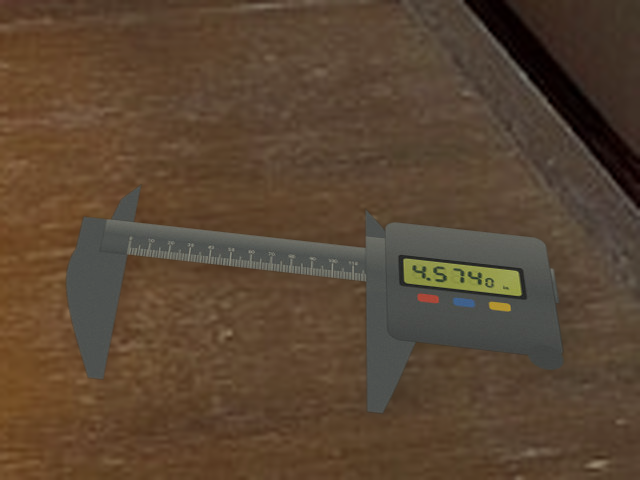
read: {"value": 4.5740, "unit": "in"}
